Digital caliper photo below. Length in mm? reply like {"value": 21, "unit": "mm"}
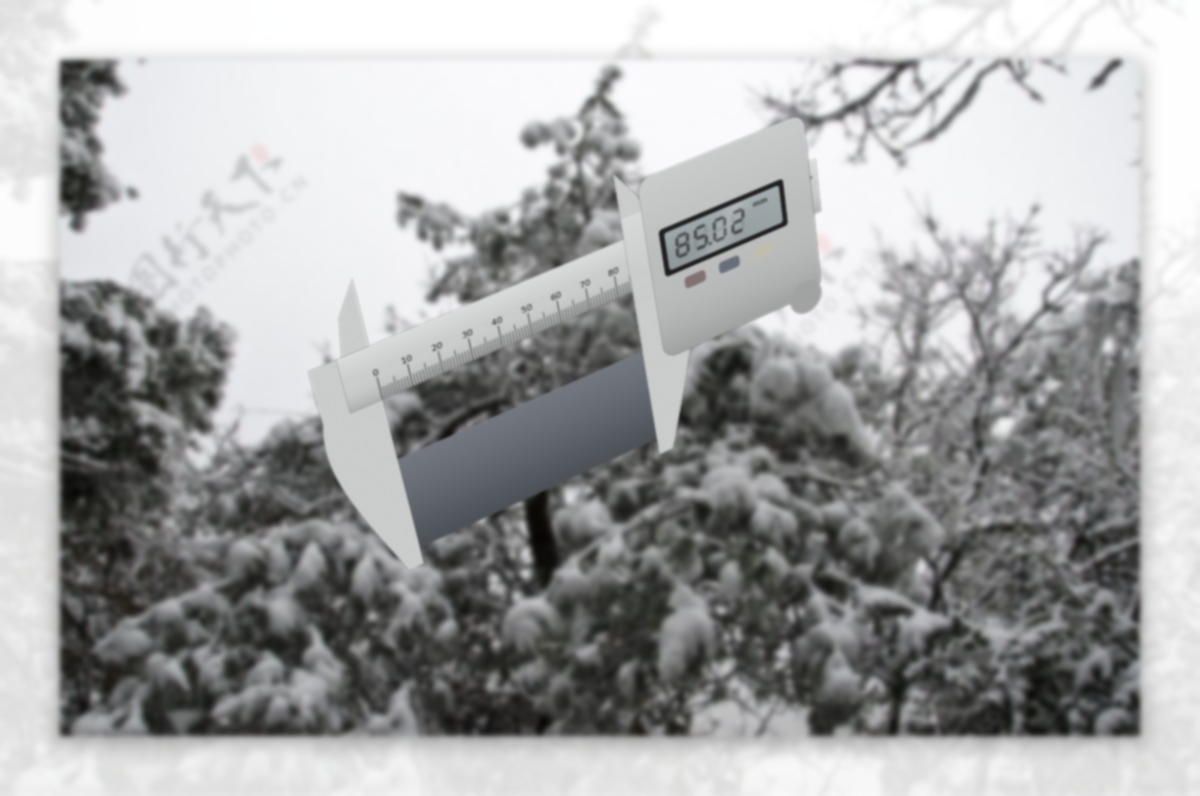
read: {"value": 85.02, "unit": "mm"}
